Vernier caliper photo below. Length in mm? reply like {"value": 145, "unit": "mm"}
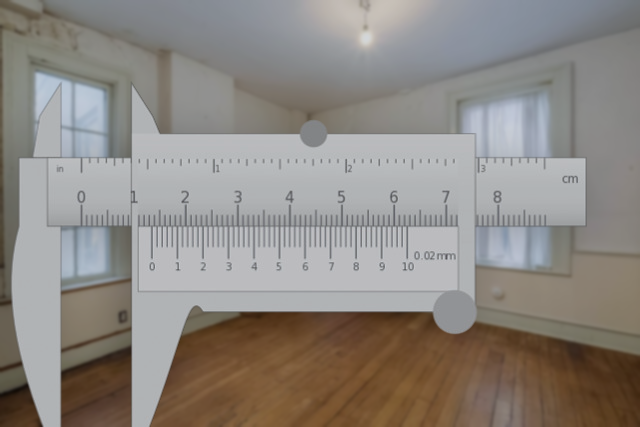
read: {"value": 13.5, "unit": "mm"}
